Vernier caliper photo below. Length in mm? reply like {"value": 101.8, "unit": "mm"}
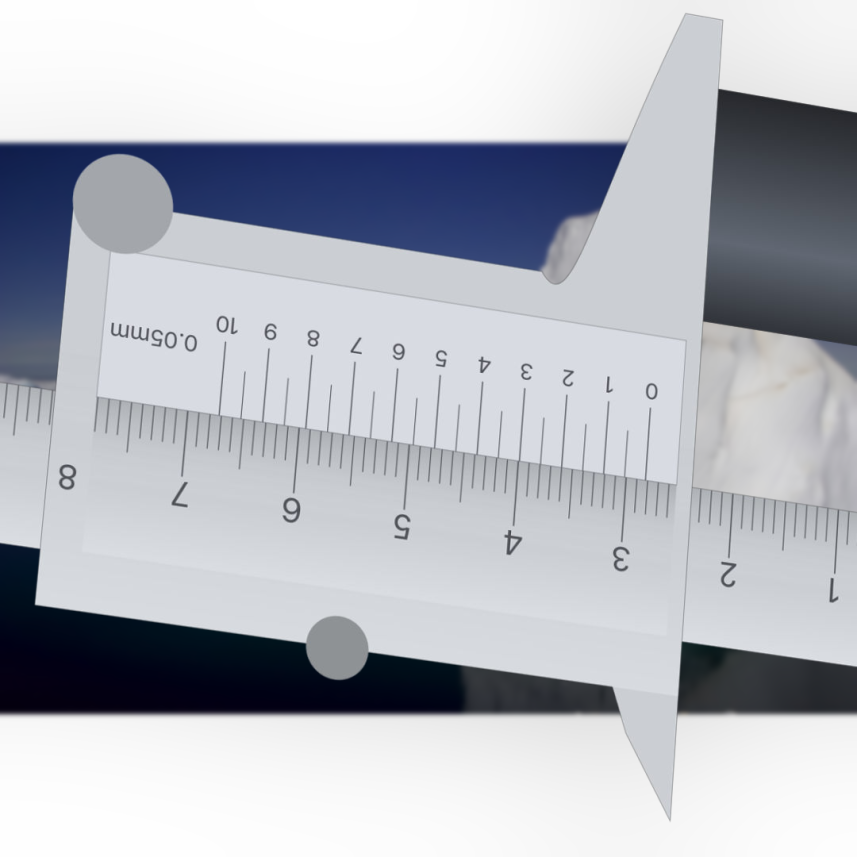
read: {"value": 28.2, "unit": "mm"}
